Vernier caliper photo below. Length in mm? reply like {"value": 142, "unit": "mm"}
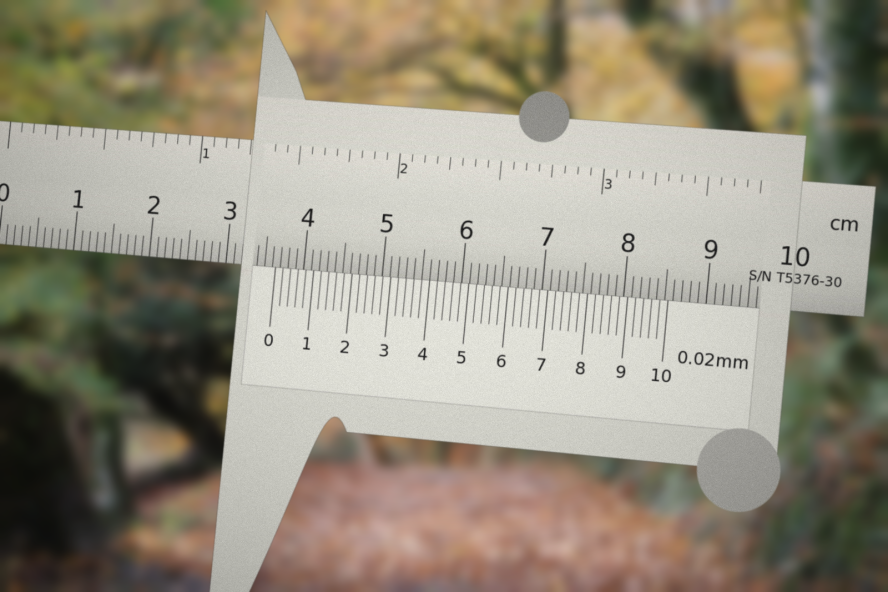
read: {"value": 36.4, "unit": "mm"}
